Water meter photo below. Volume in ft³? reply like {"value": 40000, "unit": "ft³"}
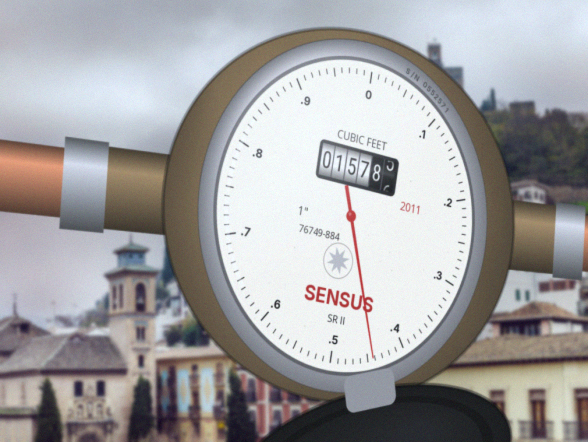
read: {"value": 15785.44, "unit": "ft³"}
